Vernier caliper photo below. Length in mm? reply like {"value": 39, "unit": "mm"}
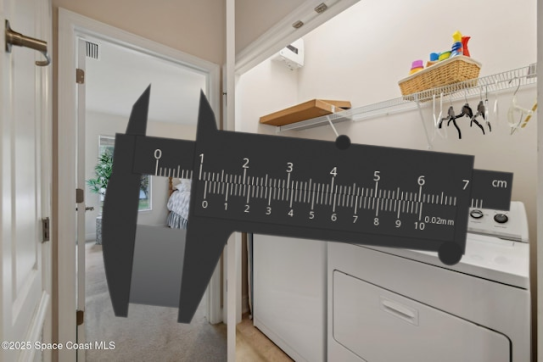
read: {"value": 11.5, "unit": "mm"}
